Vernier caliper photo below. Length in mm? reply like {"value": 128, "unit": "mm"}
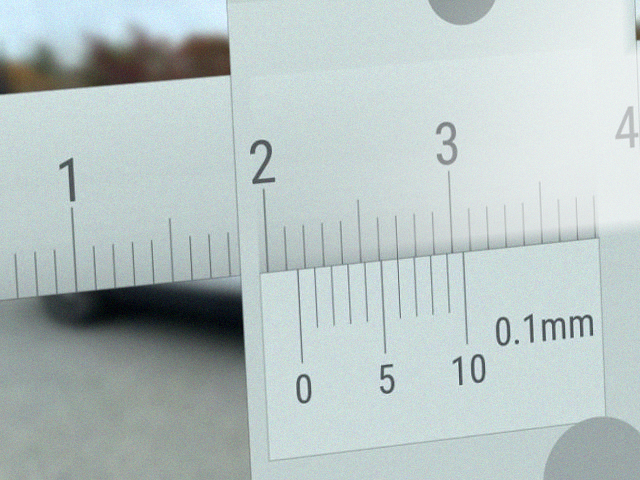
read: {"value": 21.6, "unit": "mm"}
